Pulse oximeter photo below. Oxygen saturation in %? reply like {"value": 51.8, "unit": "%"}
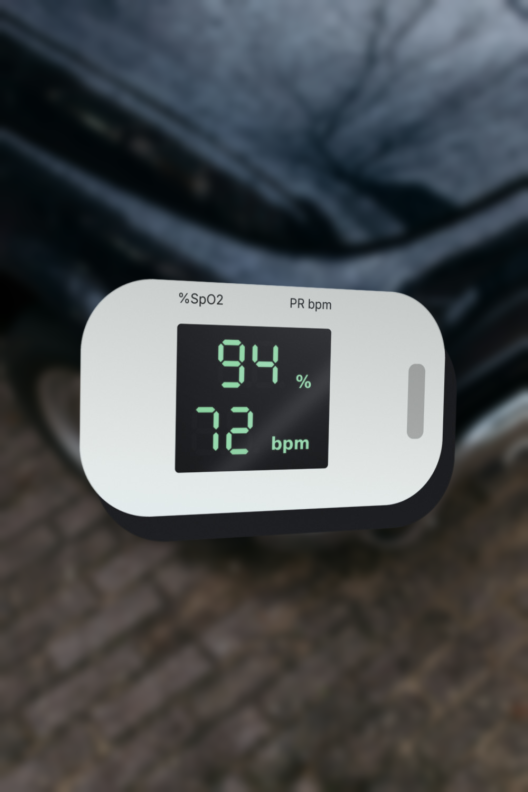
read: {"value": 94, "unit": "%"}
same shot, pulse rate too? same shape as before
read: {"value": 72, "unit": "bpm"}
